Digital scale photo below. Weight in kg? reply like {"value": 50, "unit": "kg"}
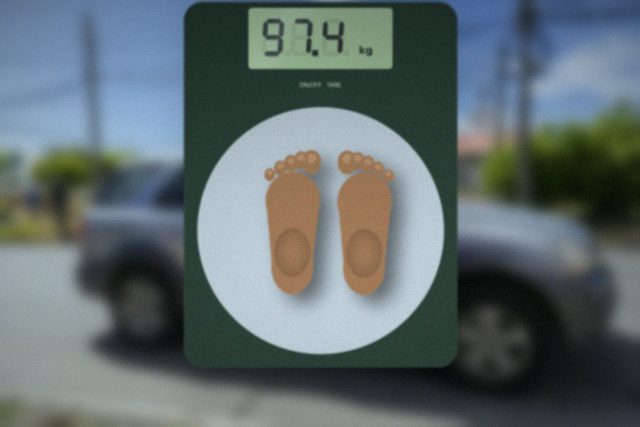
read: {"value": 97.4, "unit": "kg"}
